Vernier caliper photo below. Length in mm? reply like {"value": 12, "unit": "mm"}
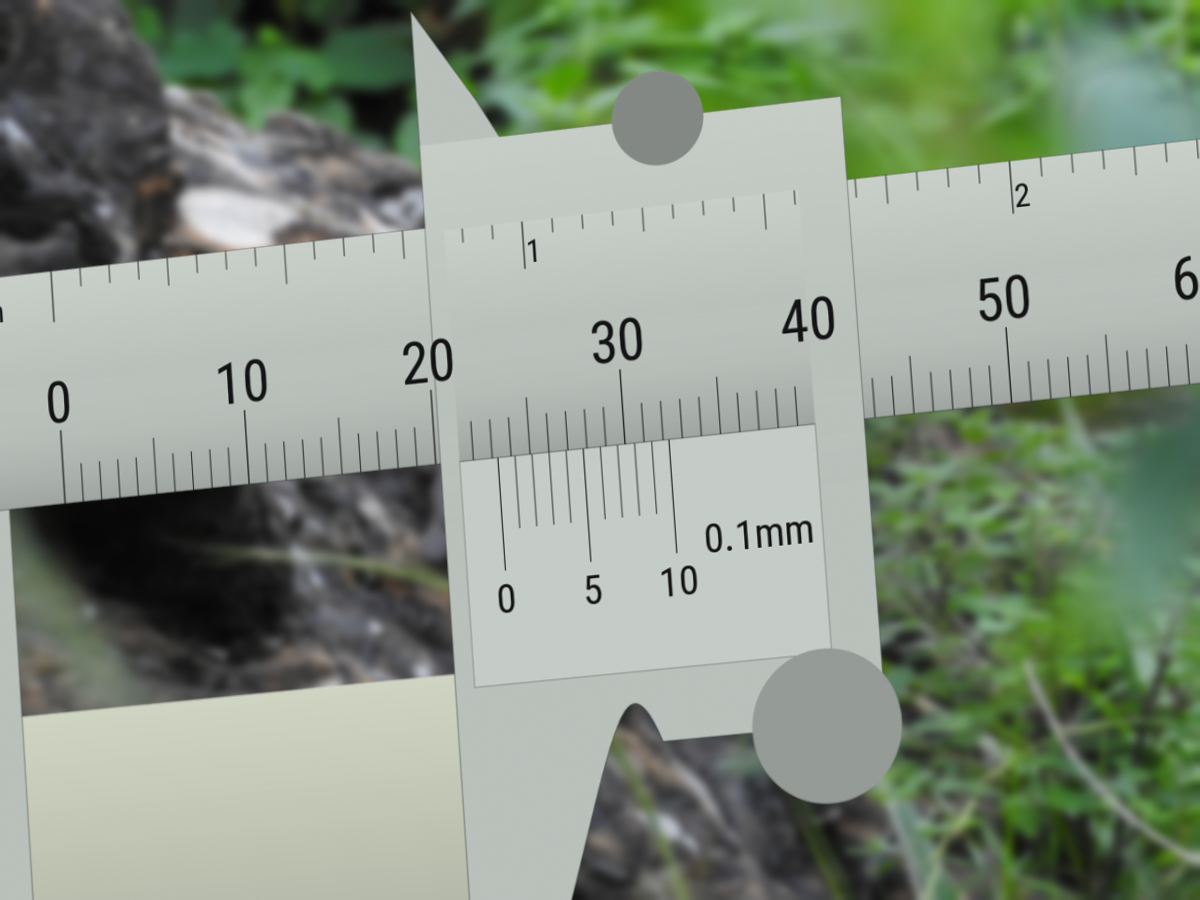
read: {"value": 23.3, "unit": "mm"}
